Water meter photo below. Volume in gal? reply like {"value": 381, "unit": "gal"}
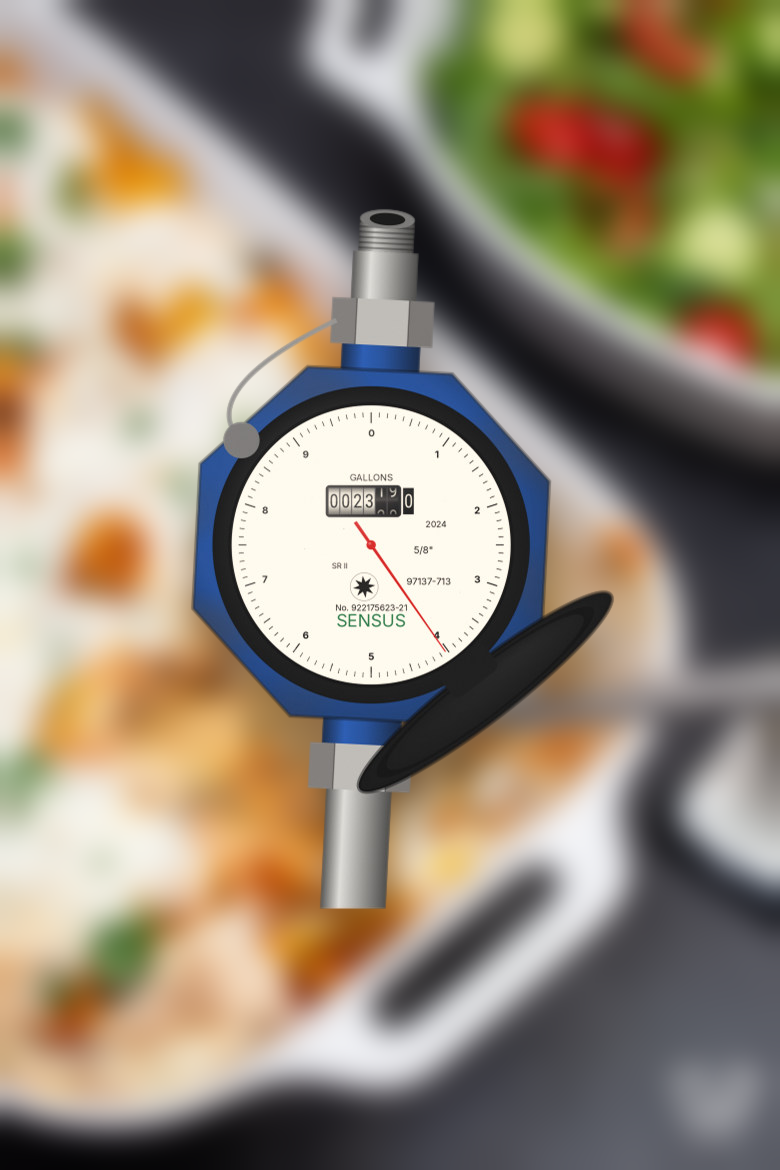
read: {"value": 23194.0, "unit": "gal"}
